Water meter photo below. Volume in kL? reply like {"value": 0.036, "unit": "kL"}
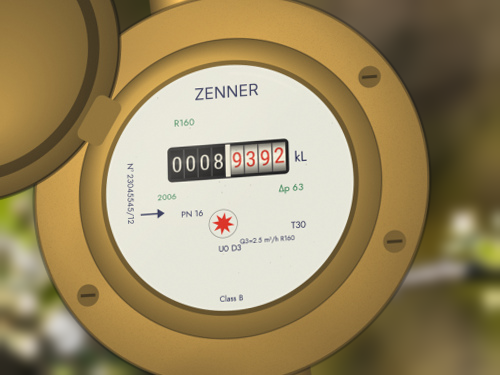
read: {"value": 8.9392, "unit": "kL"}
